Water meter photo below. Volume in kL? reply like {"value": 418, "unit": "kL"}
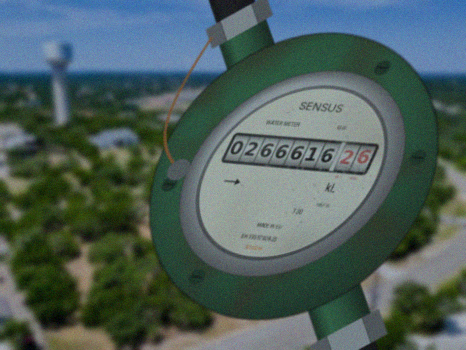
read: {"value": 266616.26, "unit": "kL"}
